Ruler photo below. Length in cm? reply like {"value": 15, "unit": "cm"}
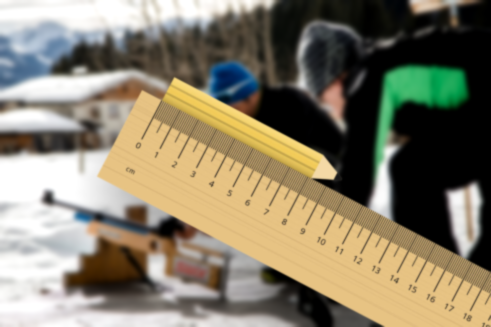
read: {"value": 9.5, "unit": "cm"}
